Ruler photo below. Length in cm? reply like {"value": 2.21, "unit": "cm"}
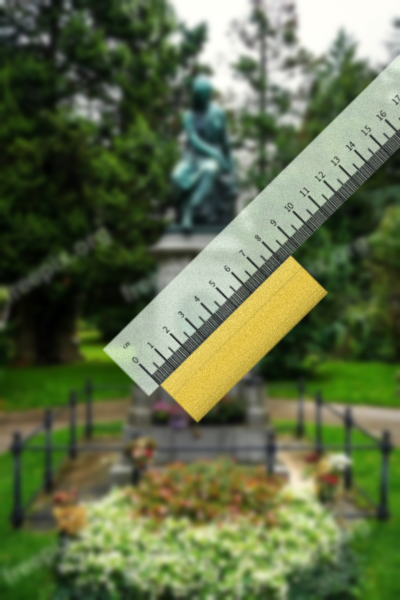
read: {"value": 8.5, "unit": "cm"}
